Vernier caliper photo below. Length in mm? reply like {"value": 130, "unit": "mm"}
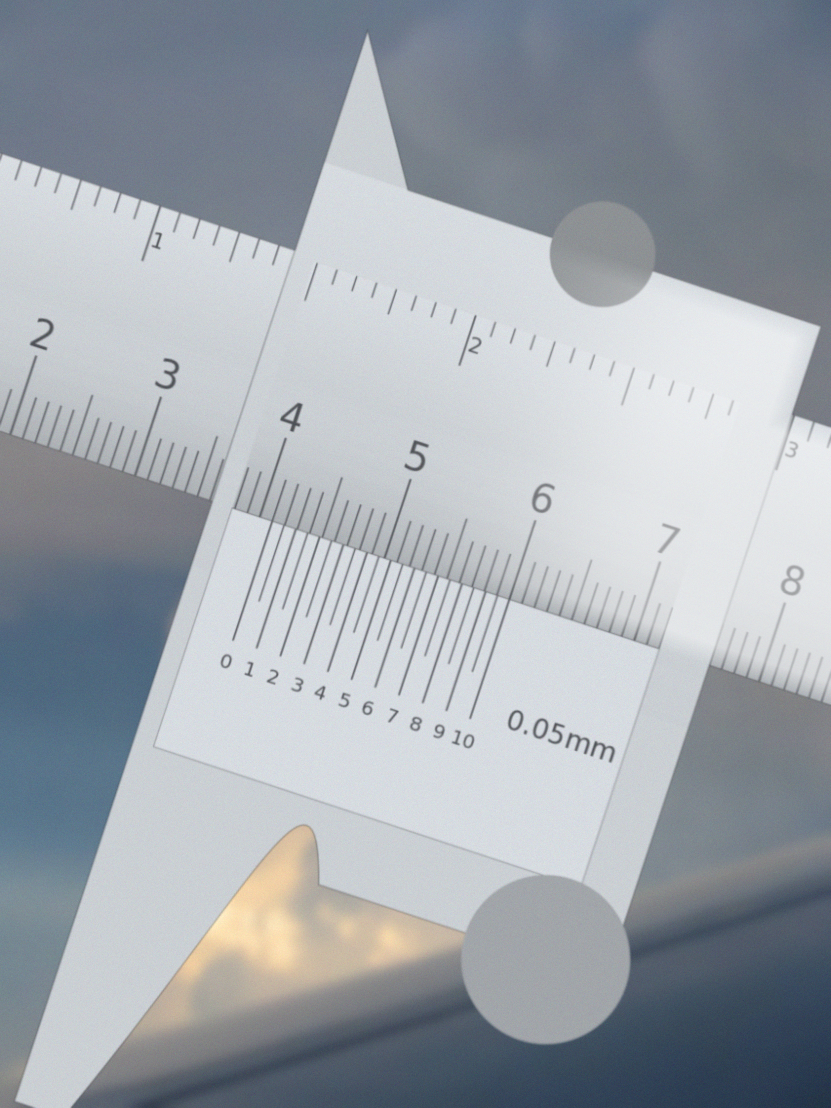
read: {"value": 41.0, "unit": "mm"}
